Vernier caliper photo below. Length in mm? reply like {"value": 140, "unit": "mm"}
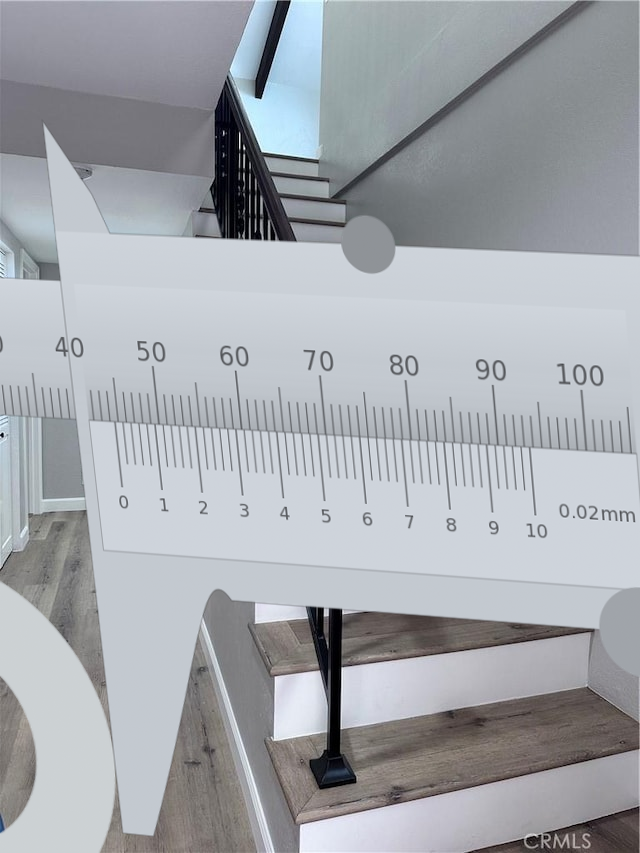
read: {"value": 44.6, "unit": "mm"}
